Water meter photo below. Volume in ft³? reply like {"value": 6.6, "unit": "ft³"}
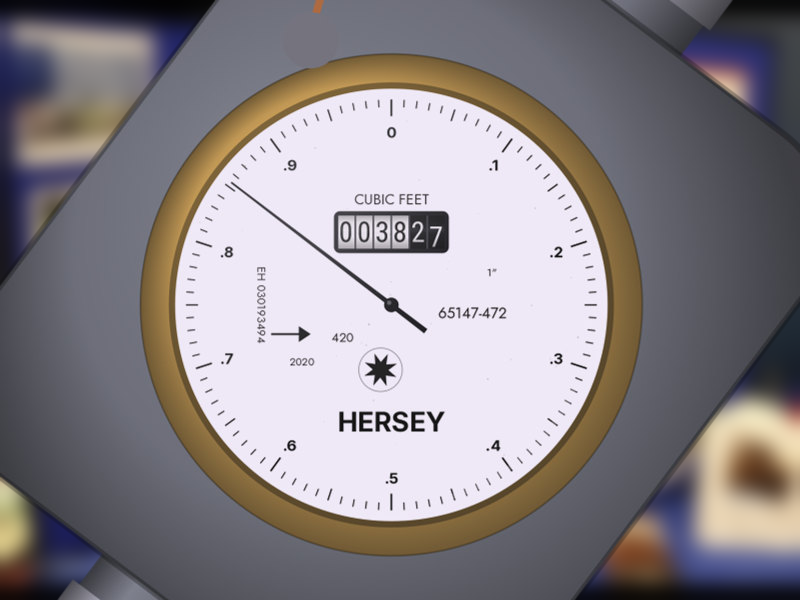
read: {"value": 3826.85, "unit": "ft³"}
